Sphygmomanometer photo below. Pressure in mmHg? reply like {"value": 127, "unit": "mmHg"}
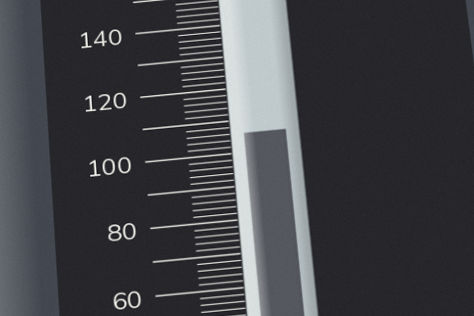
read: {"value": 106, "unit": "mmHg"}
